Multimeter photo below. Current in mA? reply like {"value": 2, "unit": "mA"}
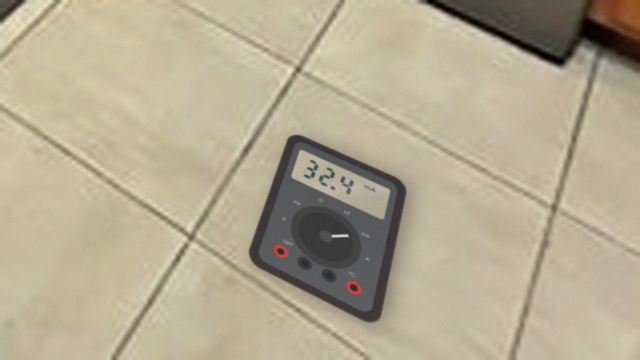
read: {"value": 32.4, "unit": "mA"}
